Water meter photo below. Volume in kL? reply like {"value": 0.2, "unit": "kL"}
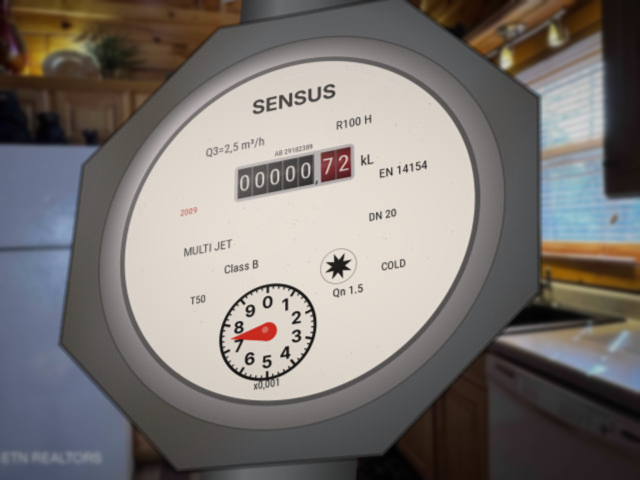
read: {"value": 0.727, "unit": "kL"}
